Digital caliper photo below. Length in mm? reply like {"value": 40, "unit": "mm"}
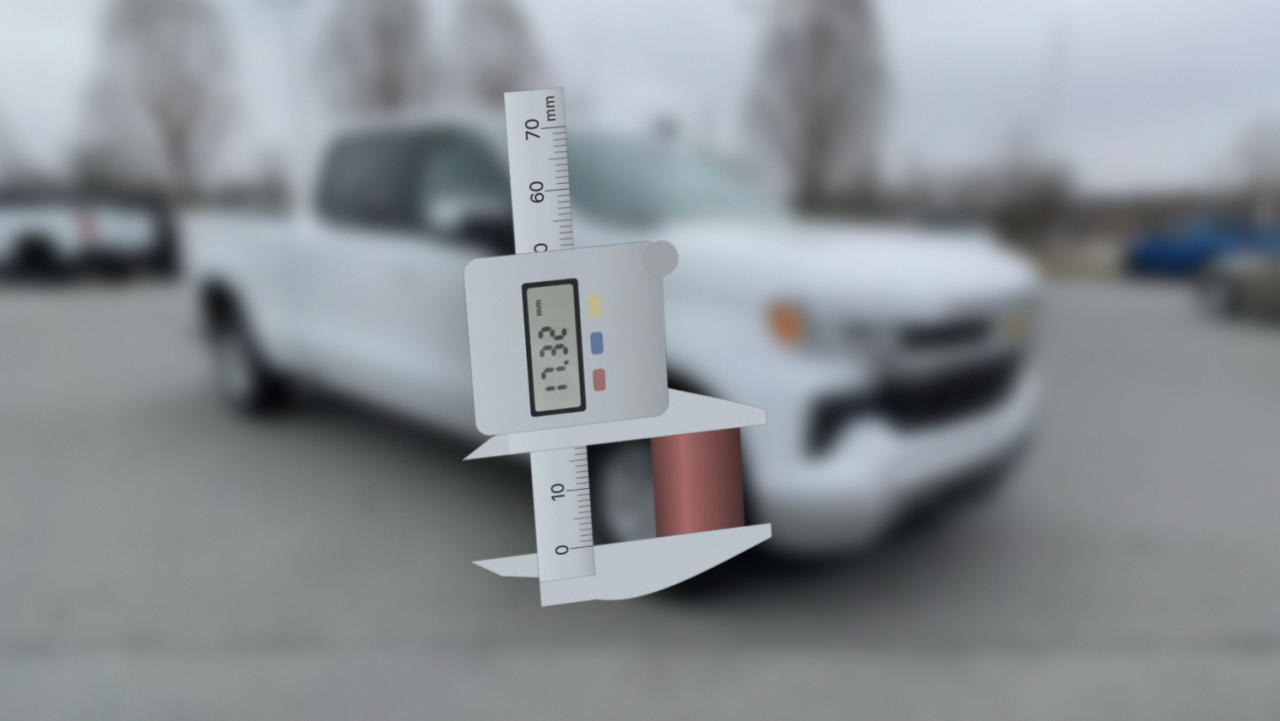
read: {"value": 17.32, "unit": "mm"}
